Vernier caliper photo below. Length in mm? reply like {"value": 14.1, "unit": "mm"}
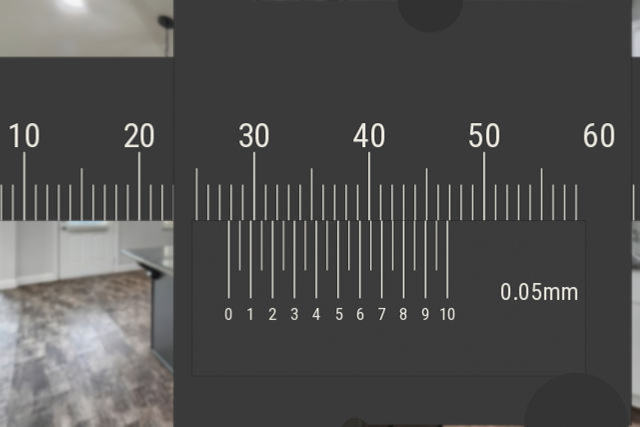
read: {"value": 27.8, "unit": "mm"}
